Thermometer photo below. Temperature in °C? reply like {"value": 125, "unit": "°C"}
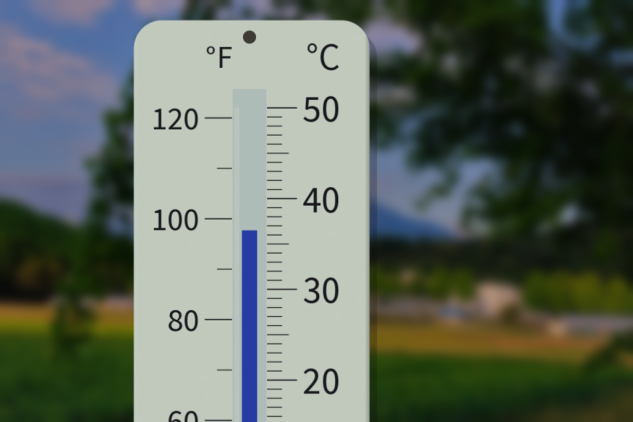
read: {"value": 36.5, "unit": "°C"}
